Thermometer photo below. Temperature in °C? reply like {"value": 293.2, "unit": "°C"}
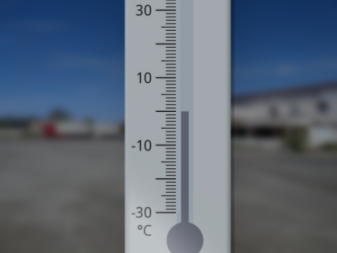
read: {"value": 0, "unit": "°C"}
